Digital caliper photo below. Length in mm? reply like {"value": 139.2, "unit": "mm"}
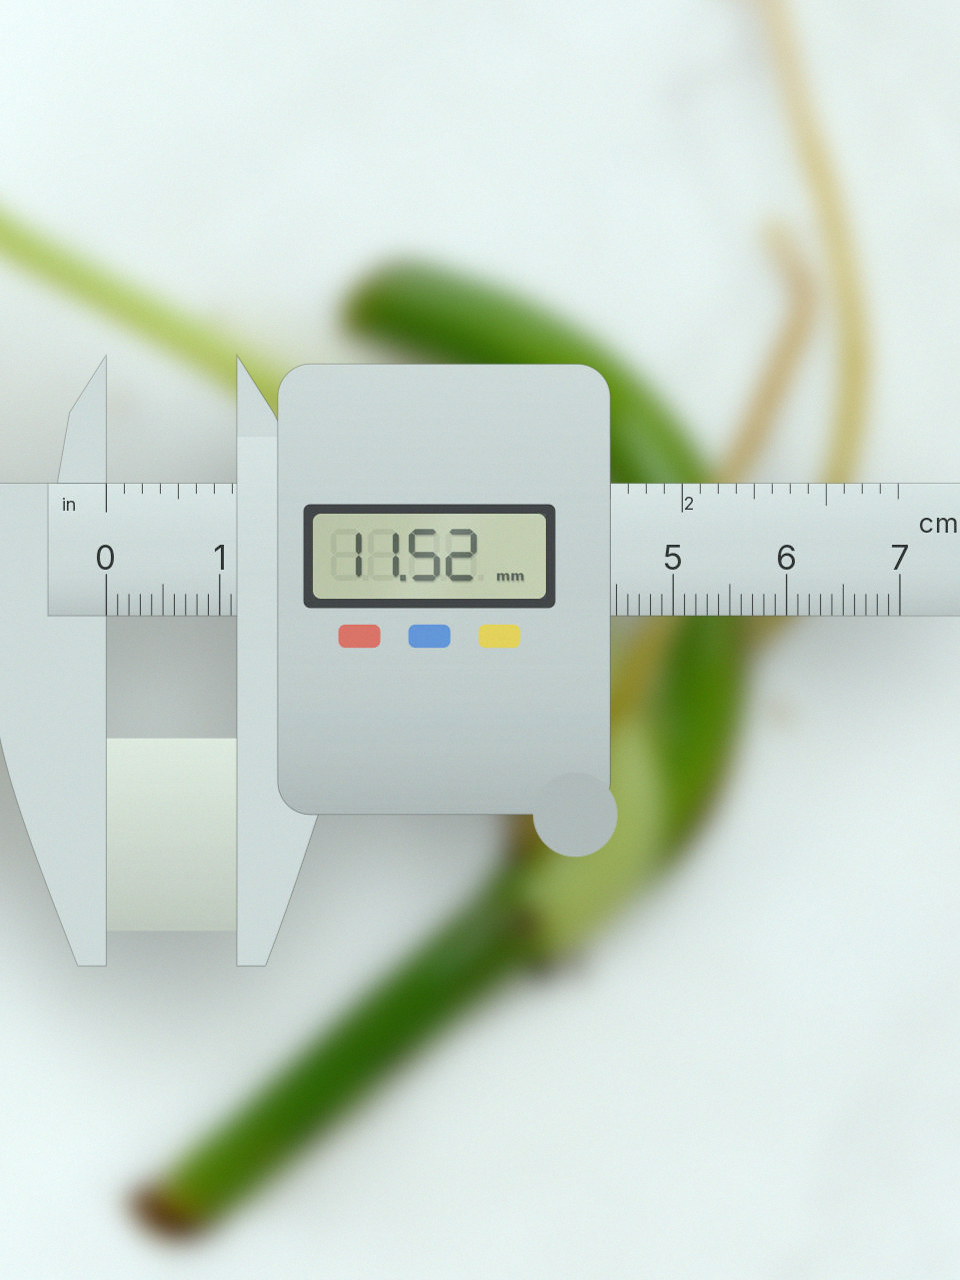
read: {"value": 11.52, "unit": "mm"}
